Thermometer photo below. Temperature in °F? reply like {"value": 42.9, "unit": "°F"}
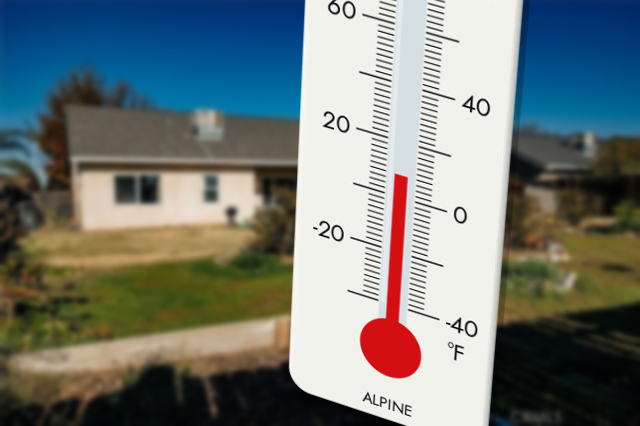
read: {"value": 8, "unit": "°F"}
